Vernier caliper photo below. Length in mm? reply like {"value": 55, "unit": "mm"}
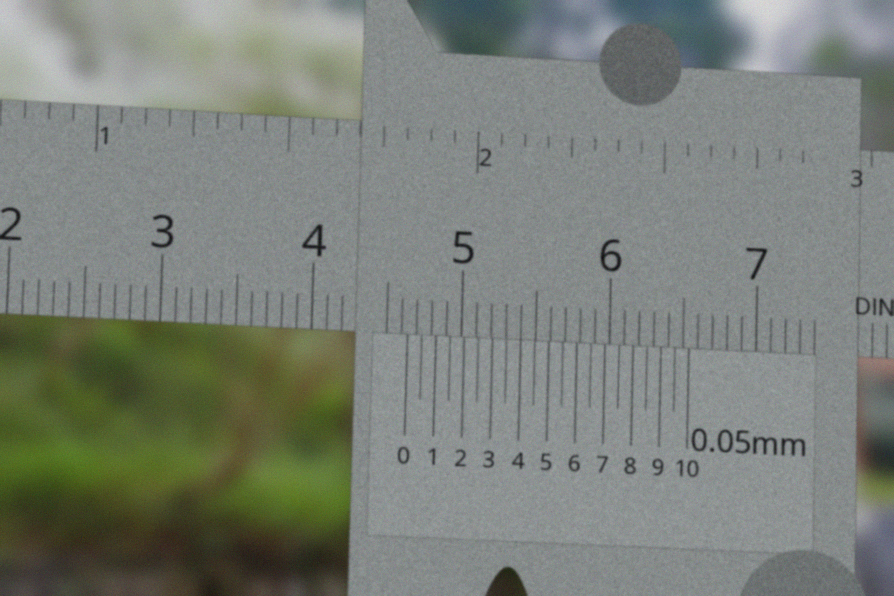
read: {"value": 46.4, "unit": "mm"}
